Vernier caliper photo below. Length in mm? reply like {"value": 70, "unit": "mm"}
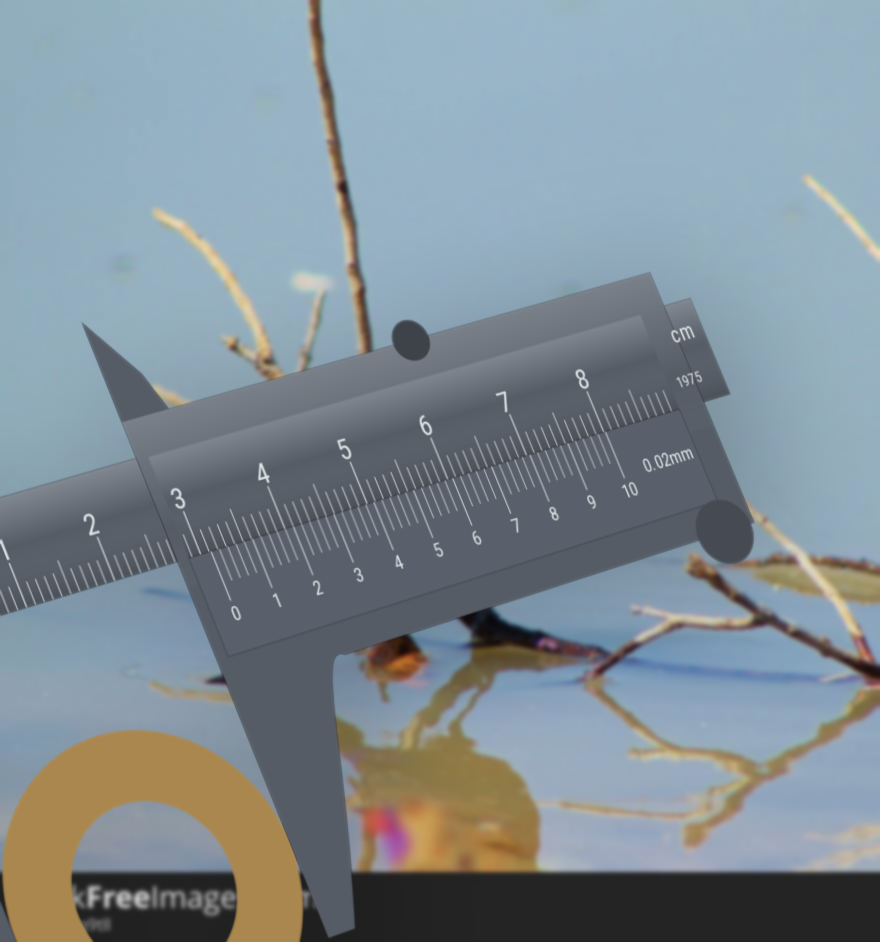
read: {"value": 31.2, "unit": "mm"}
